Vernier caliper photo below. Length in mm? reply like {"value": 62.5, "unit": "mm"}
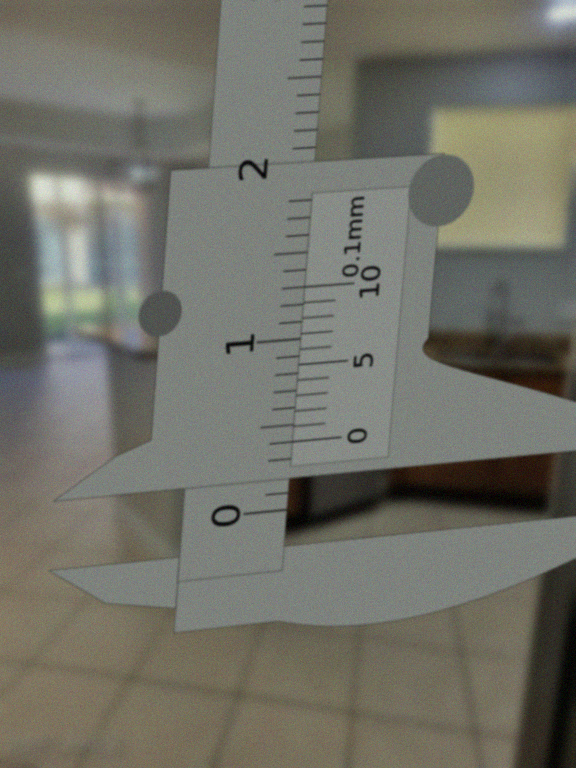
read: {"value": 4.0, "unit": "mm"}
